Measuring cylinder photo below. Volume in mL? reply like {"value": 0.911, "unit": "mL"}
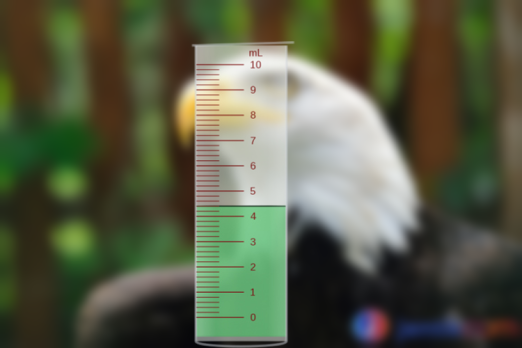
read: {"value": 4.4, "unit": "mL"}
